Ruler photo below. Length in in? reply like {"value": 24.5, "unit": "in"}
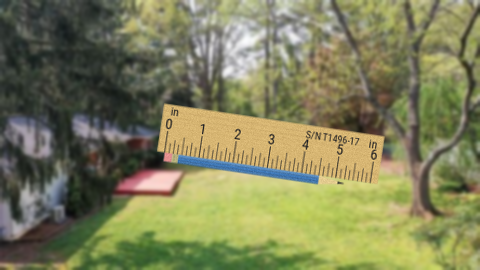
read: {"value": 5.25, "unit": "in"}
